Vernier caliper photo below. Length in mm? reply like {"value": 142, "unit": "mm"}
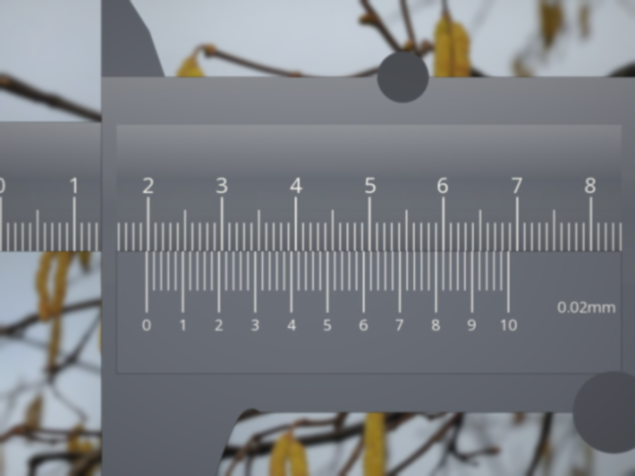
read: {"value": 19.8, "unit": "mm"}
